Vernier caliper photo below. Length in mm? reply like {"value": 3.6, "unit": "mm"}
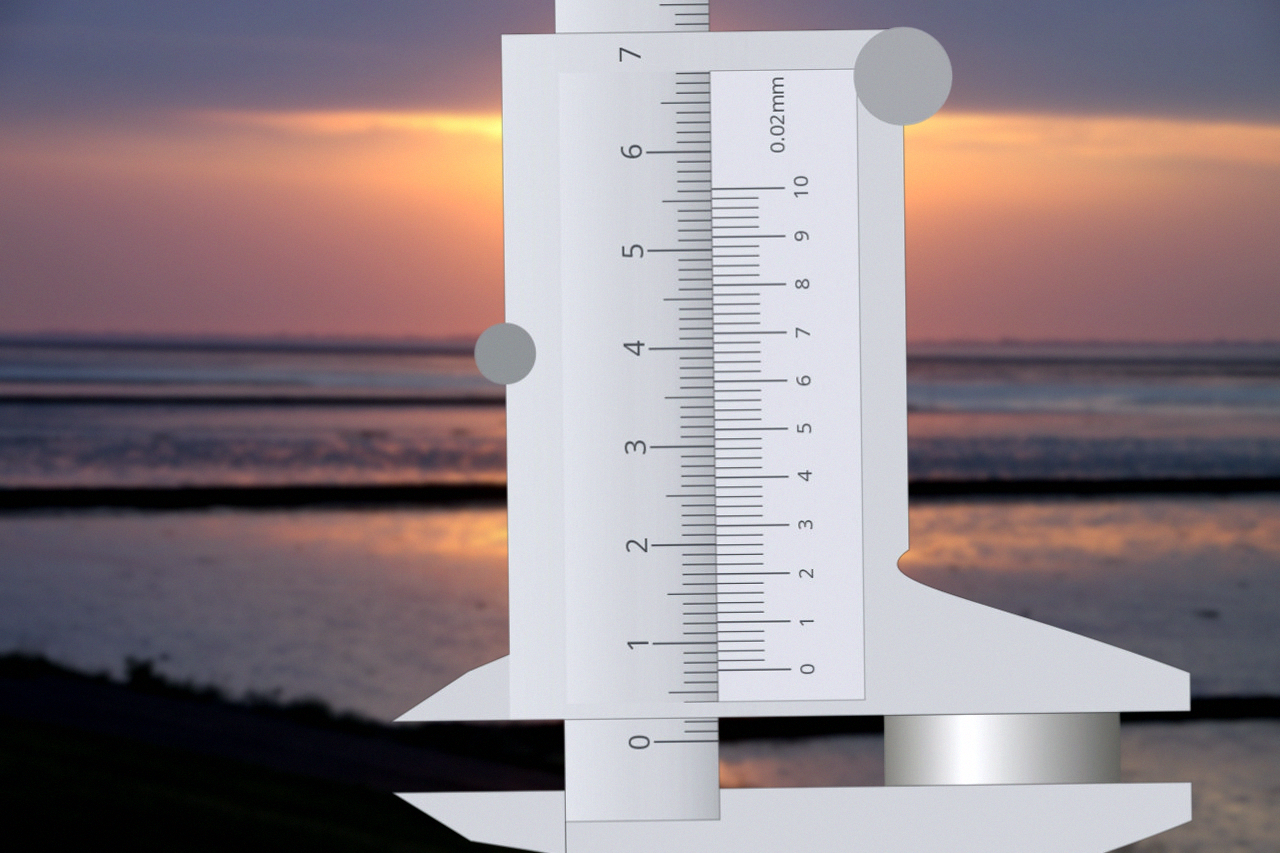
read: {"value": 7.2, "unit": "mm"}
